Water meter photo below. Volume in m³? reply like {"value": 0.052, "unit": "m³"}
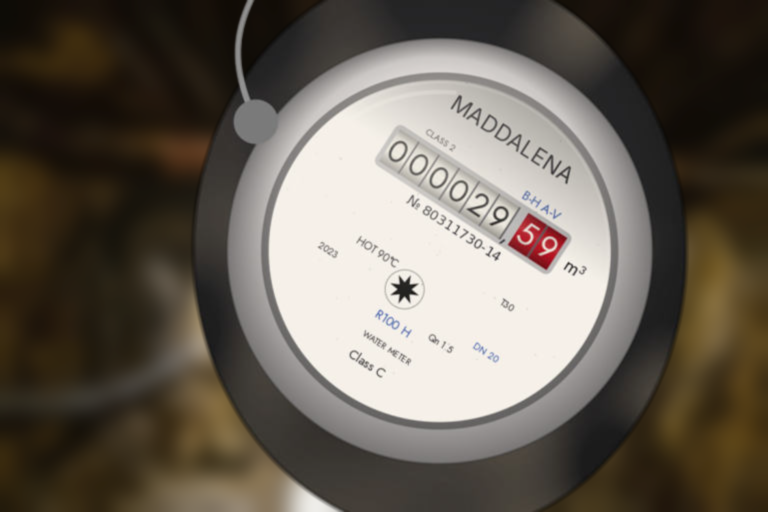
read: {"value": 29.59, "unit": "m³"}
